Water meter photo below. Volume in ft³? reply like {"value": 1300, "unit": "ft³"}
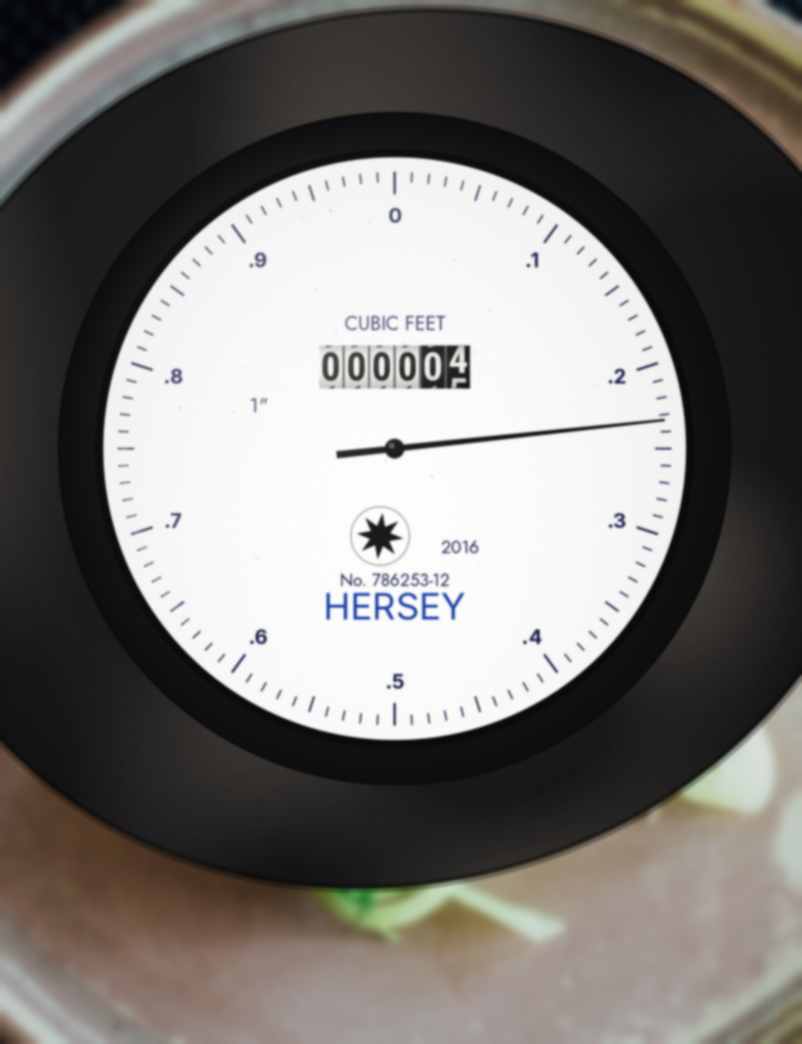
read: {"value": 4.23, "unit": "ft³"}
